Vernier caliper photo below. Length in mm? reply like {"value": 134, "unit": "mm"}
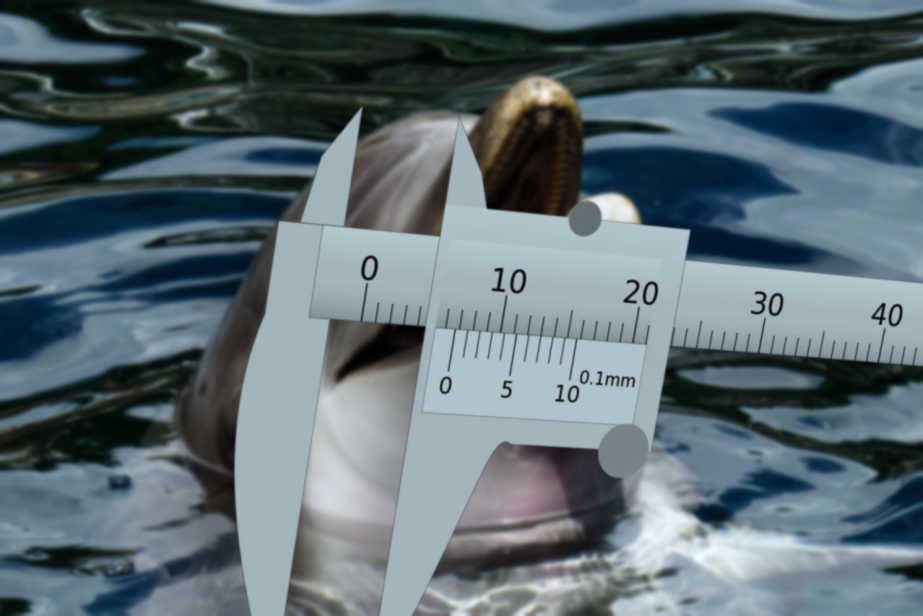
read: {"value": 6.7, "unit": "mm"}
